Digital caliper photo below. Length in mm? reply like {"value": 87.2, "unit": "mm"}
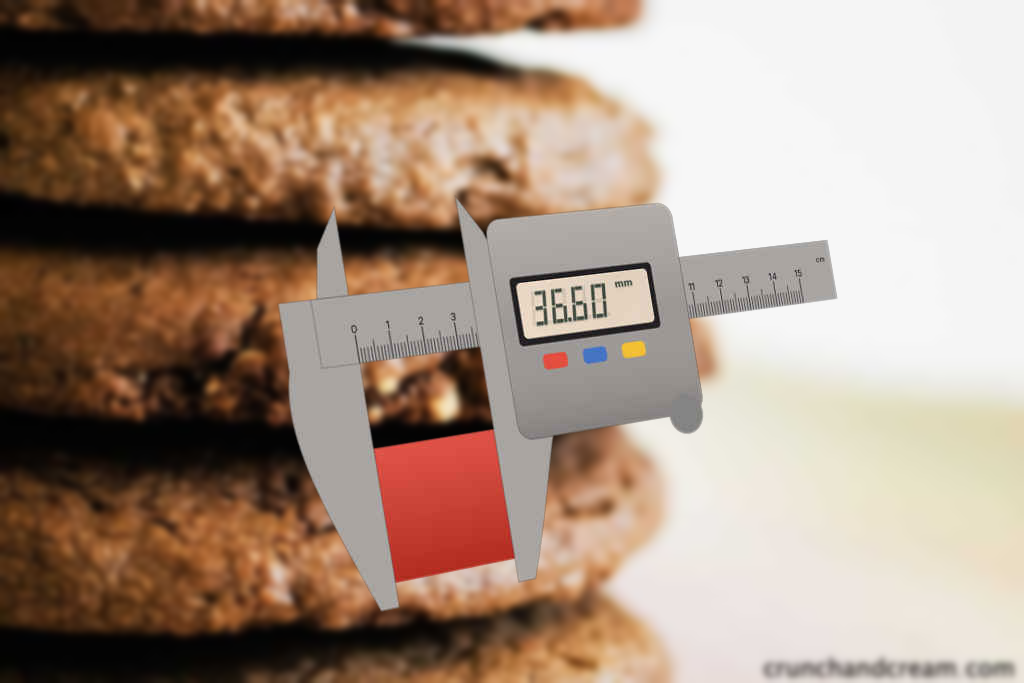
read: {"value": 36.60, "unit": "mm"}
